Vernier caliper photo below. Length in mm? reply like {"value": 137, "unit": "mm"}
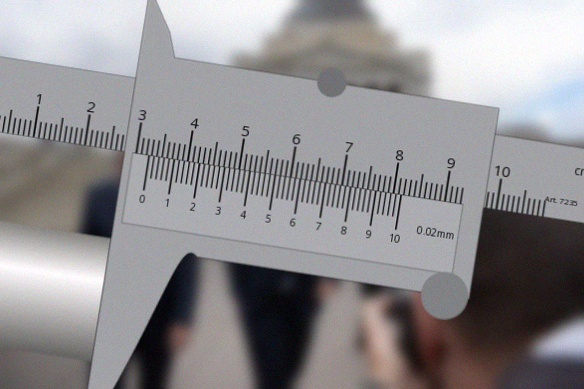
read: {"value": 32.5, "unit": "mm"}
